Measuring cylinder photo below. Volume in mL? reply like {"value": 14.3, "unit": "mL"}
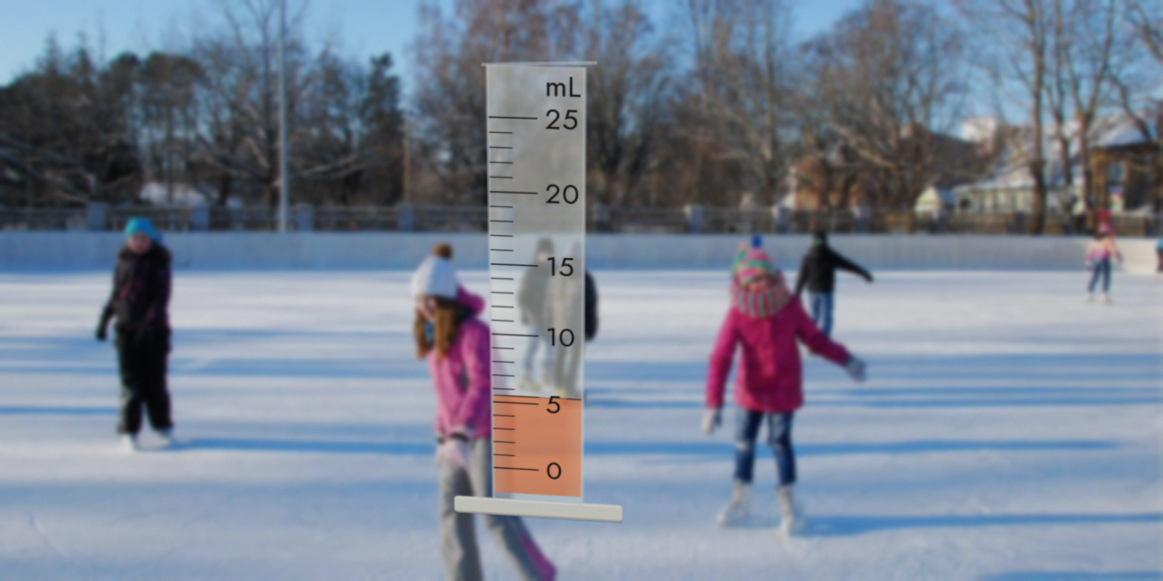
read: {"value": 5.5, "unit": "mL"}
